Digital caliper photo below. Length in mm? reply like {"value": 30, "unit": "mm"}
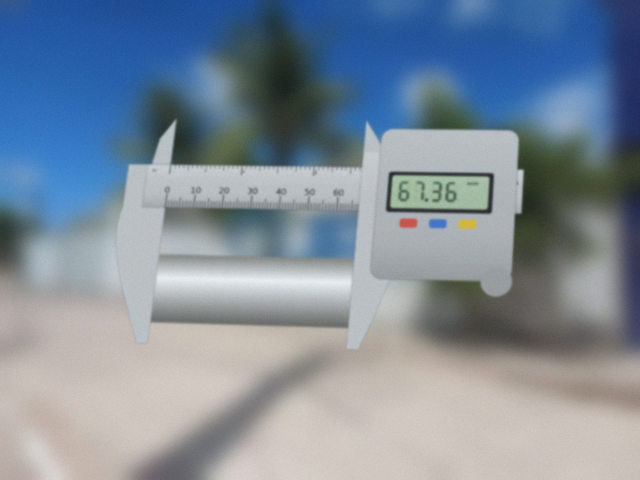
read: {"value": 67.36, "unit": "mm"}
